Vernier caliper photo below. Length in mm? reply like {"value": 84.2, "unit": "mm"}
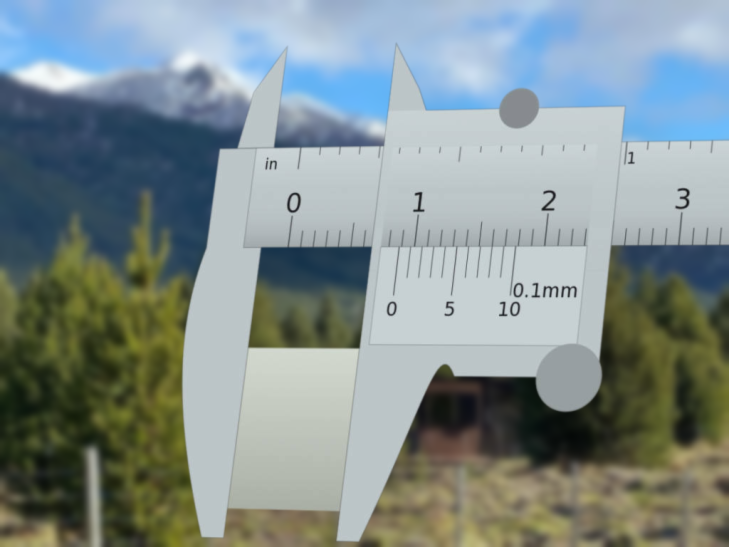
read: {"value": 8.8, "unit": "mm"}
